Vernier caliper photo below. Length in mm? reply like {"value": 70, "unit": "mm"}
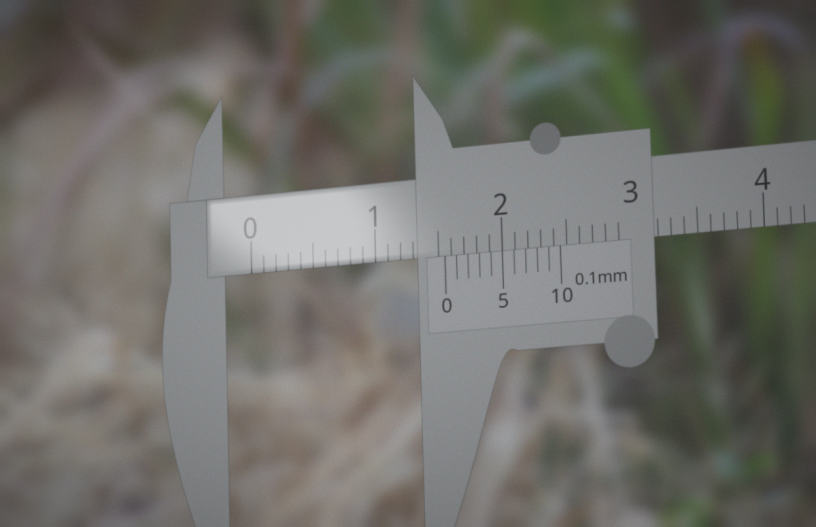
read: {"value": 15.5, "unit": "mm"}
